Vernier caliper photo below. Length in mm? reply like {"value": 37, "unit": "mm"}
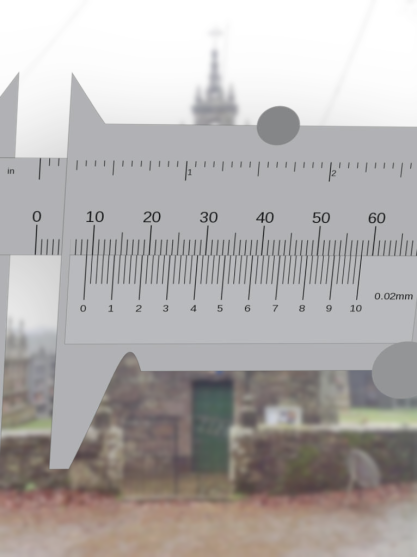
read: {"value": 9.0, "unit": "mm"}
